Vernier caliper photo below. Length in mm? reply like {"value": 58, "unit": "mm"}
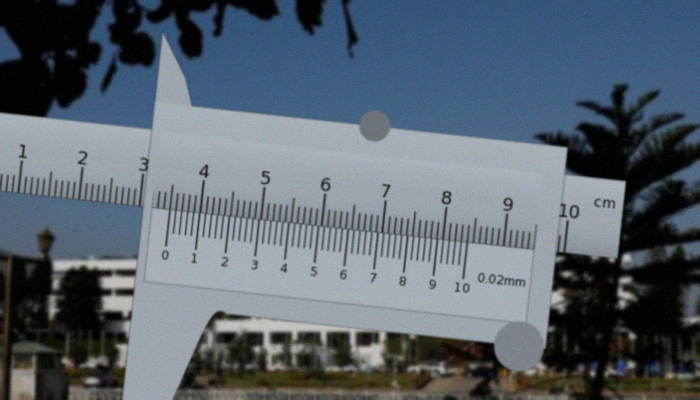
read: {"value": 35.0, "unit": "mm"}
